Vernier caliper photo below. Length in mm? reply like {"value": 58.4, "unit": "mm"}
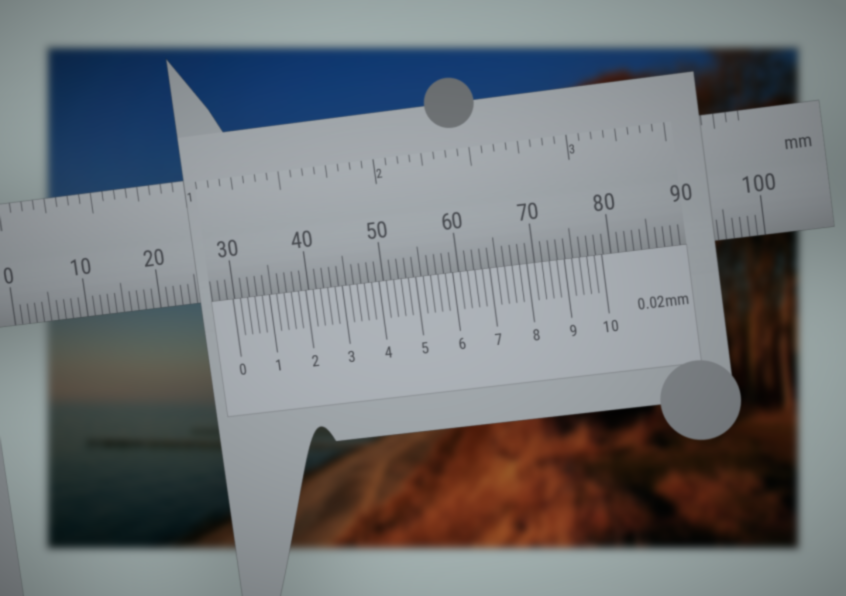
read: {"value": 29.8, "unit": "mm"}
